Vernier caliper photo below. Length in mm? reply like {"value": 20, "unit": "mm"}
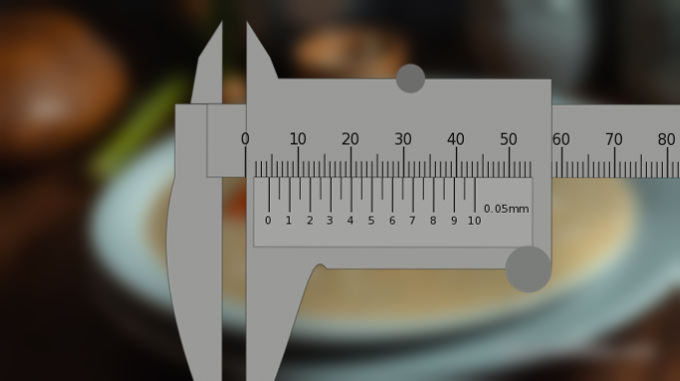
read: {"value": 4.5, "unit": "mm"}
